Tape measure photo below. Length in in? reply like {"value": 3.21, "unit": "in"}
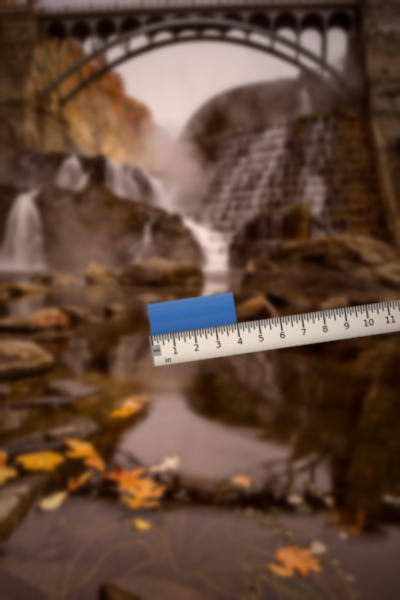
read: {"value": 4, "unit": "in"}
